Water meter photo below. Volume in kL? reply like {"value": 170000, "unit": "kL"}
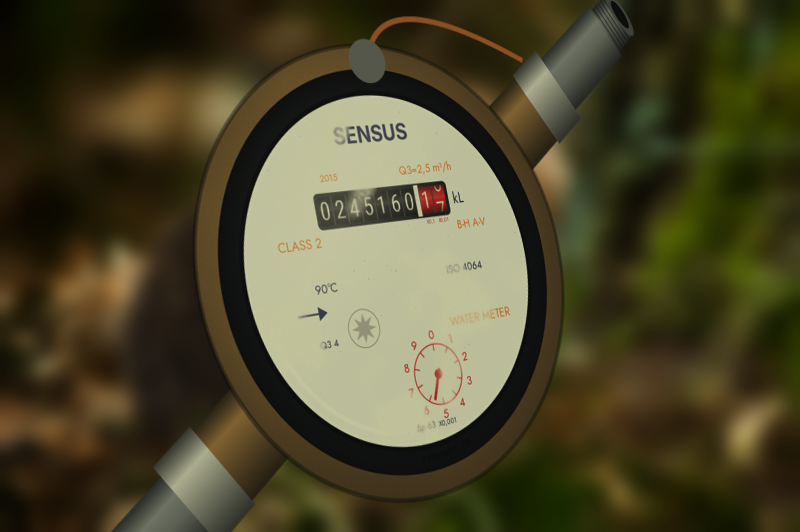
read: {"value": 245160.165, "unit": "kL"}
